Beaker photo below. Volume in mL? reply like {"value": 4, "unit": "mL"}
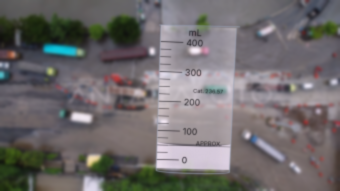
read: {"value": 50, "unit": "mL"}
